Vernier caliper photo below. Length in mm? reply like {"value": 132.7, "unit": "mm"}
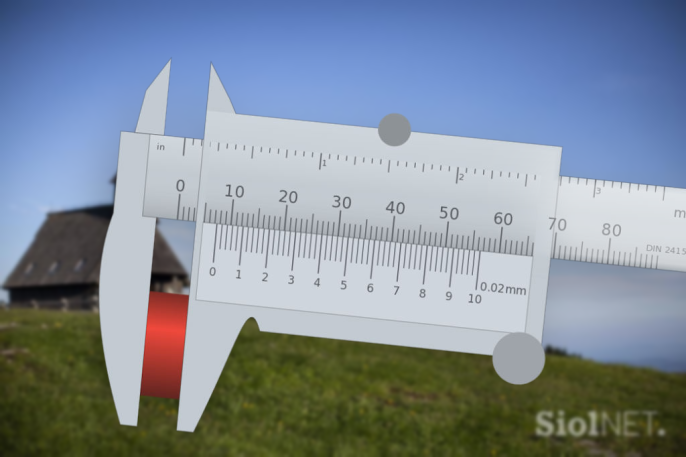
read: {"value": 7.4, "unit": "mm"}
